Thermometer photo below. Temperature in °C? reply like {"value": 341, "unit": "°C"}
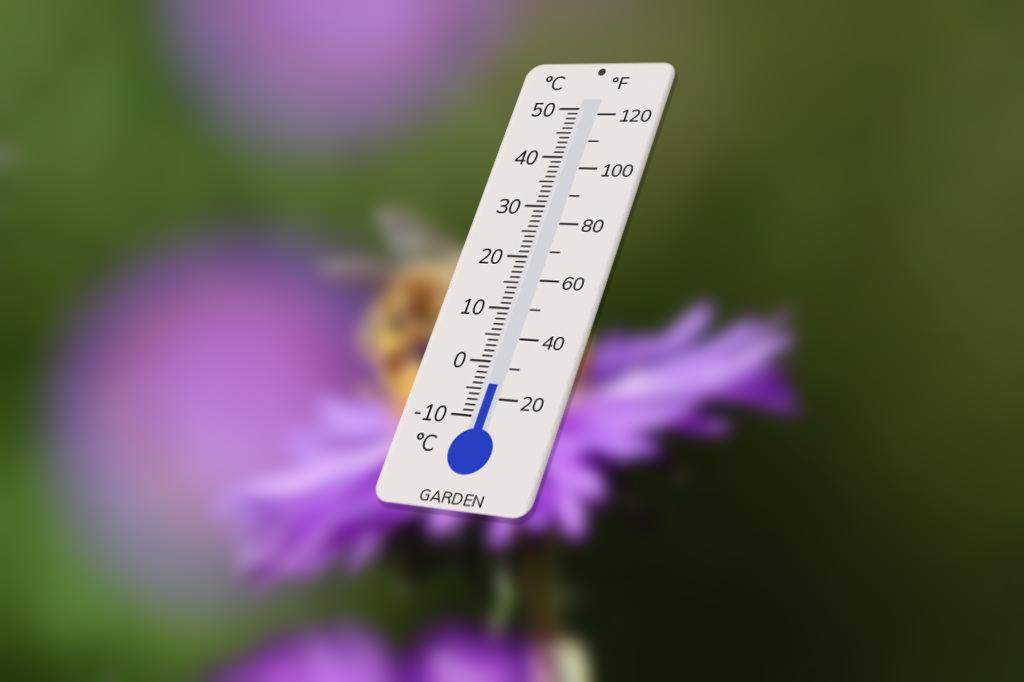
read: {"value": -4, "unit": "°C"}
